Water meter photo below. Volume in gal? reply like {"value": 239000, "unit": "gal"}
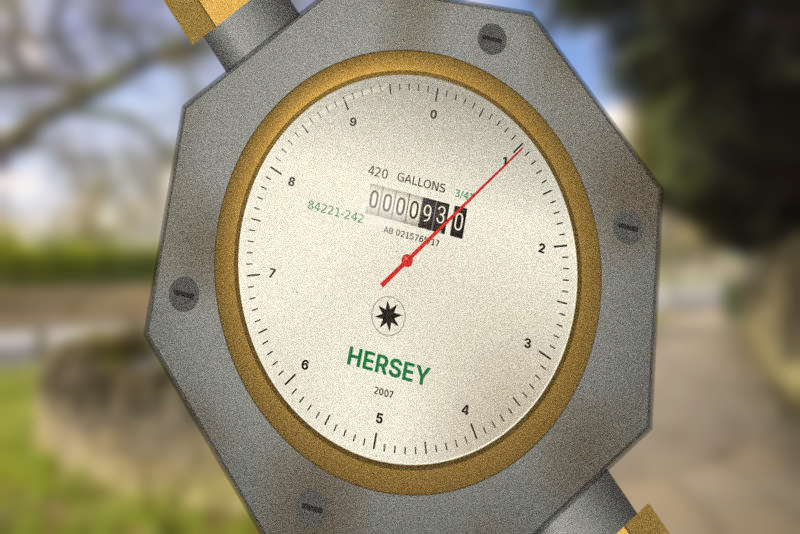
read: {"value": 931.0, "unit": "gal"}
